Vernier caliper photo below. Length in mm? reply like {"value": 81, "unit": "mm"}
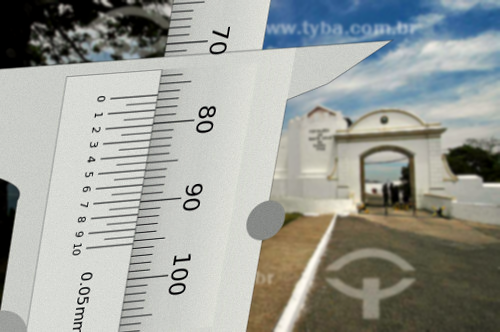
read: {"value": 76.4, "unit": "mm"}
